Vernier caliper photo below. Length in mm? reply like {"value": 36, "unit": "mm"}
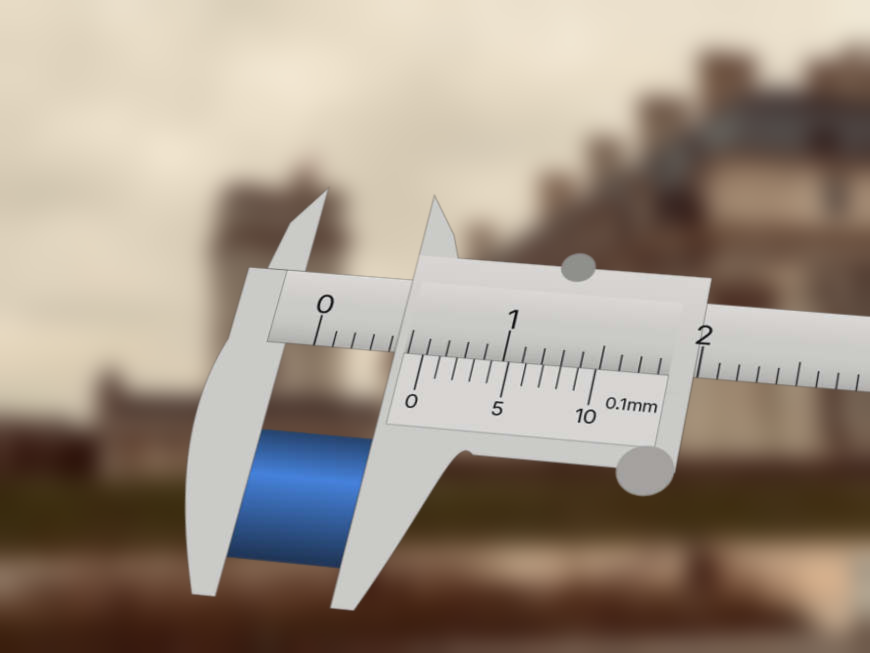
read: {"value": 5.8, "unit": "mm"}
